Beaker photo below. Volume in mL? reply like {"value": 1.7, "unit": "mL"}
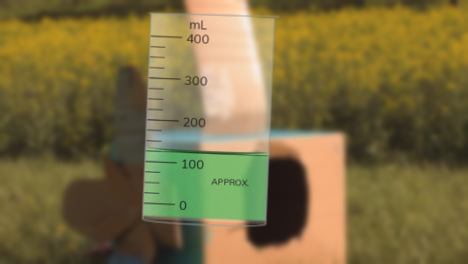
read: {"value": 125, "unit": "mL"}
